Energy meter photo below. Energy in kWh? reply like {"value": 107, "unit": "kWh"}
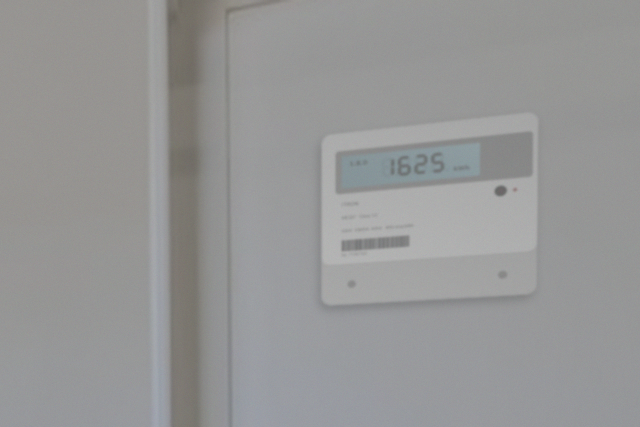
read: {"value": 1625, "unit": "kWh"}
